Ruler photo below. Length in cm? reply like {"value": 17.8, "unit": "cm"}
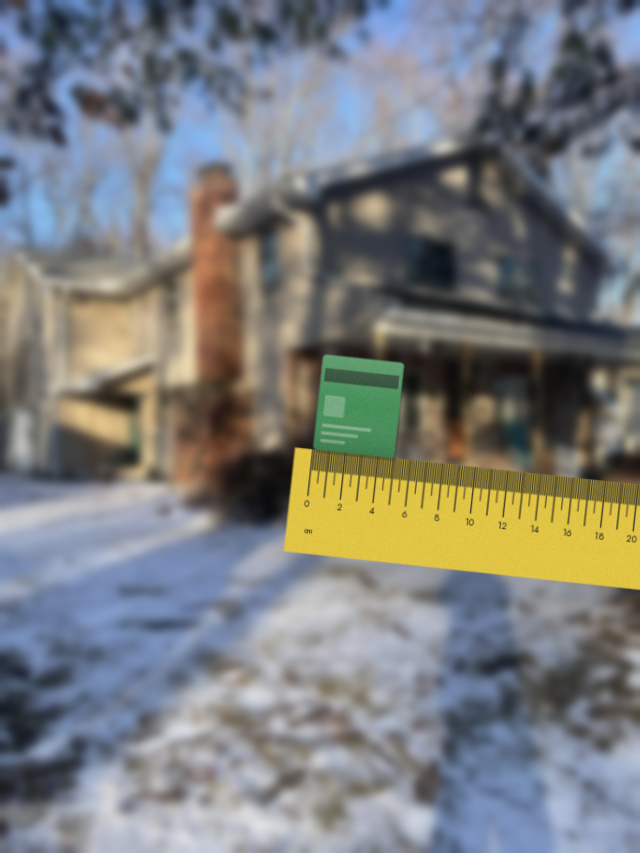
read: {"value": 5, "unit": "cm"}
